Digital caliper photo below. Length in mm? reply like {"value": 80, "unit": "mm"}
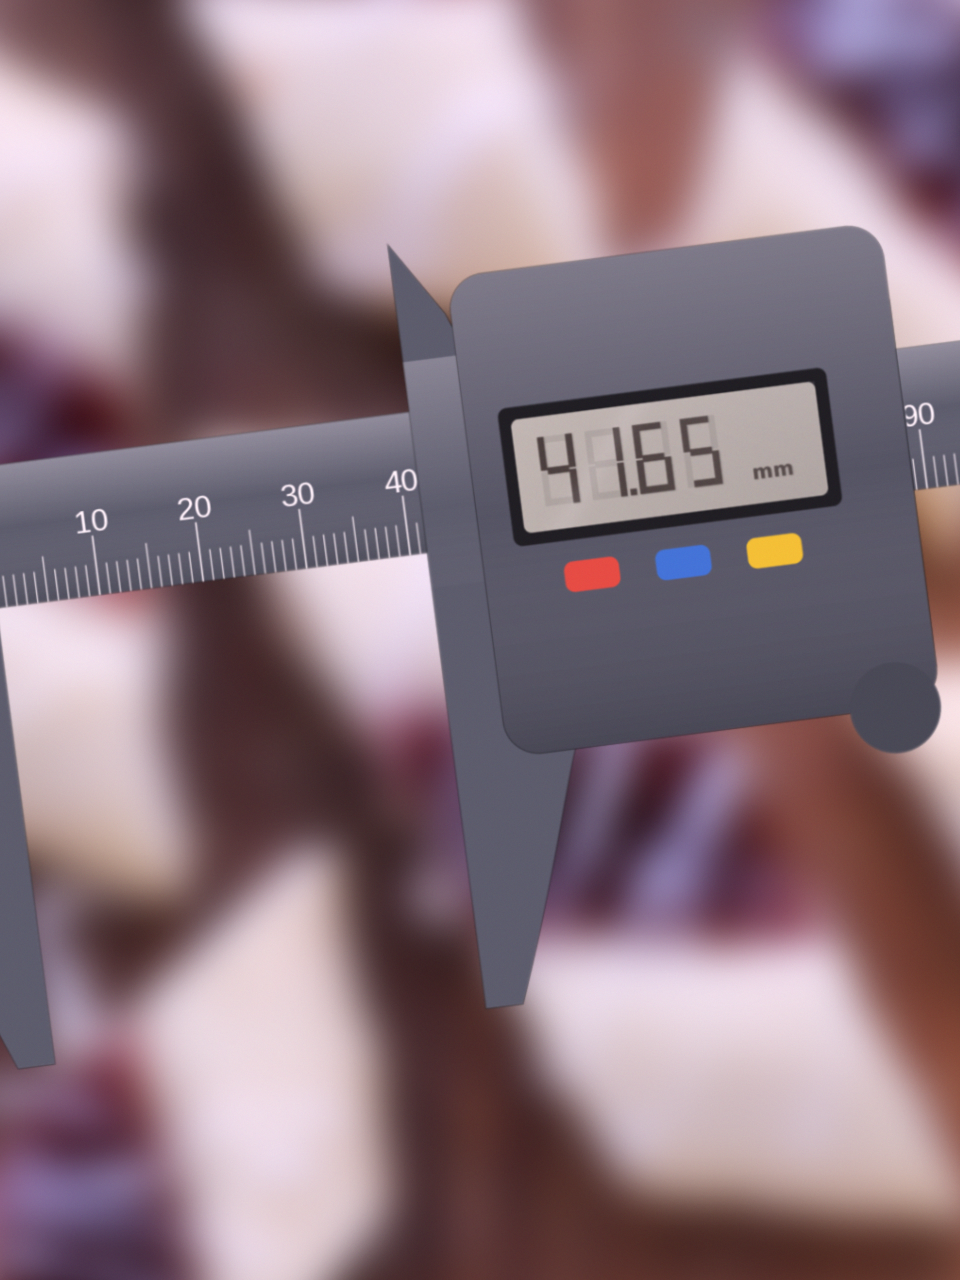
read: {"value": 41.65, "unit": "mm"}
